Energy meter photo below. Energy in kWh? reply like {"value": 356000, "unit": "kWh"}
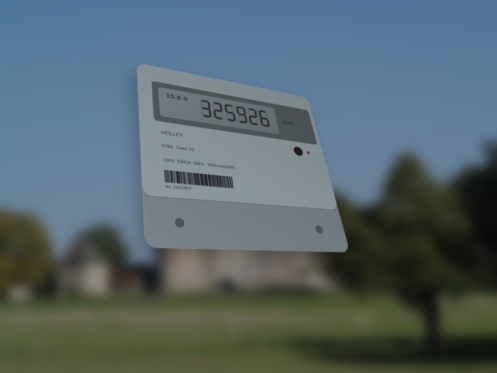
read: {"value": 325926, "unit": "kWh"}
